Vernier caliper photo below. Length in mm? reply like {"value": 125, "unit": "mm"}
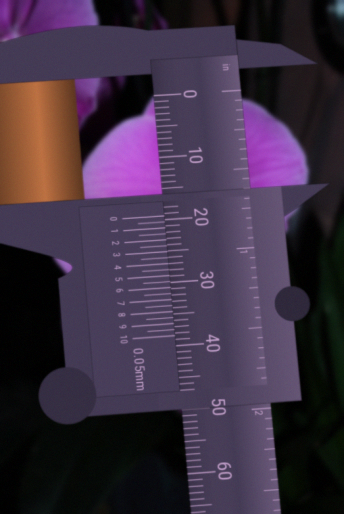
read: {"value": 19.4, "unit": "mm"}
